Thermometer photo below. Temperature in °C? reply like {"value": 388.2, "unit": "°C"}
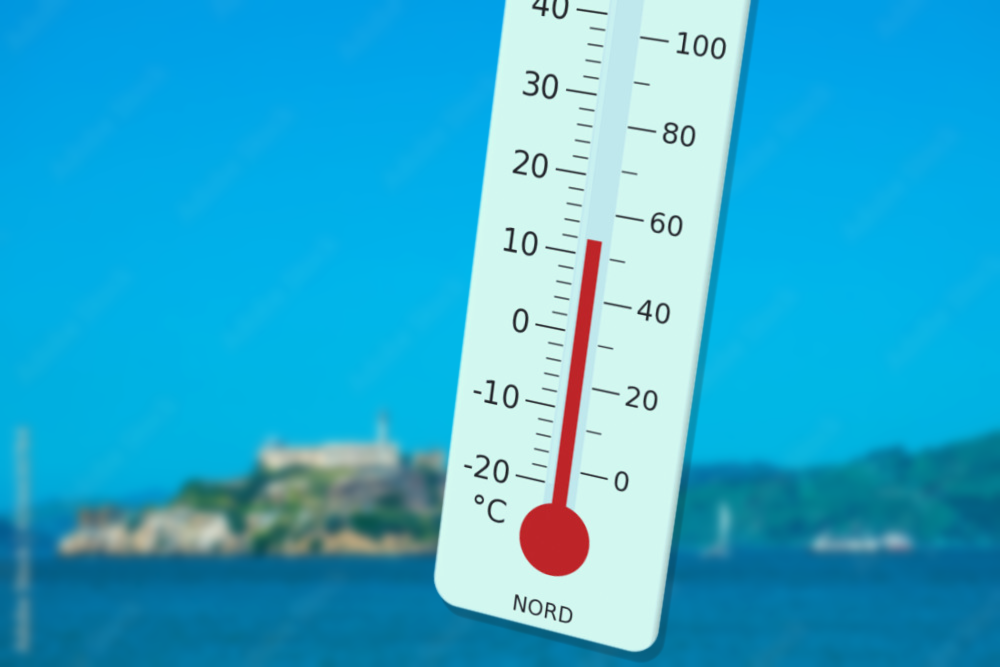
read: {"value": 12, "unit": "°C"}
